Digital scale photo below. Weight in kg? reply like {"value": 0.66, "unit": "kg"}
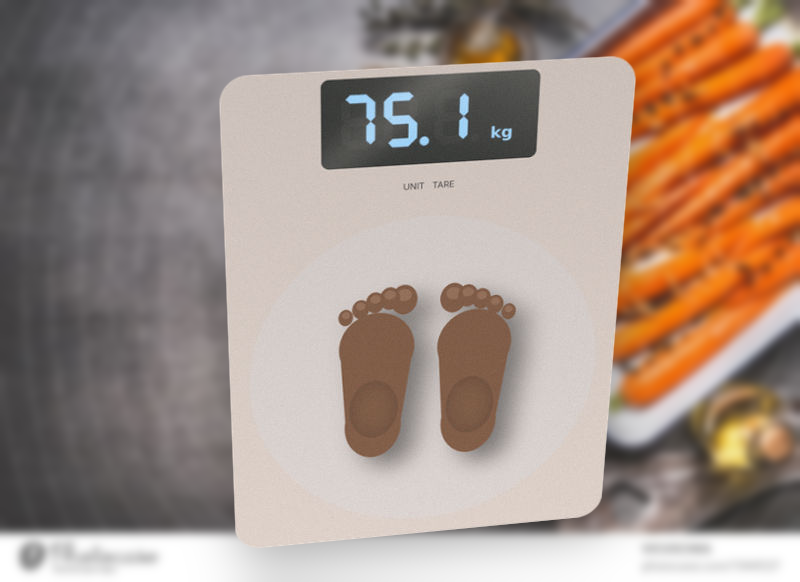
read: {"value": 75.1, "unit": "kg"}
